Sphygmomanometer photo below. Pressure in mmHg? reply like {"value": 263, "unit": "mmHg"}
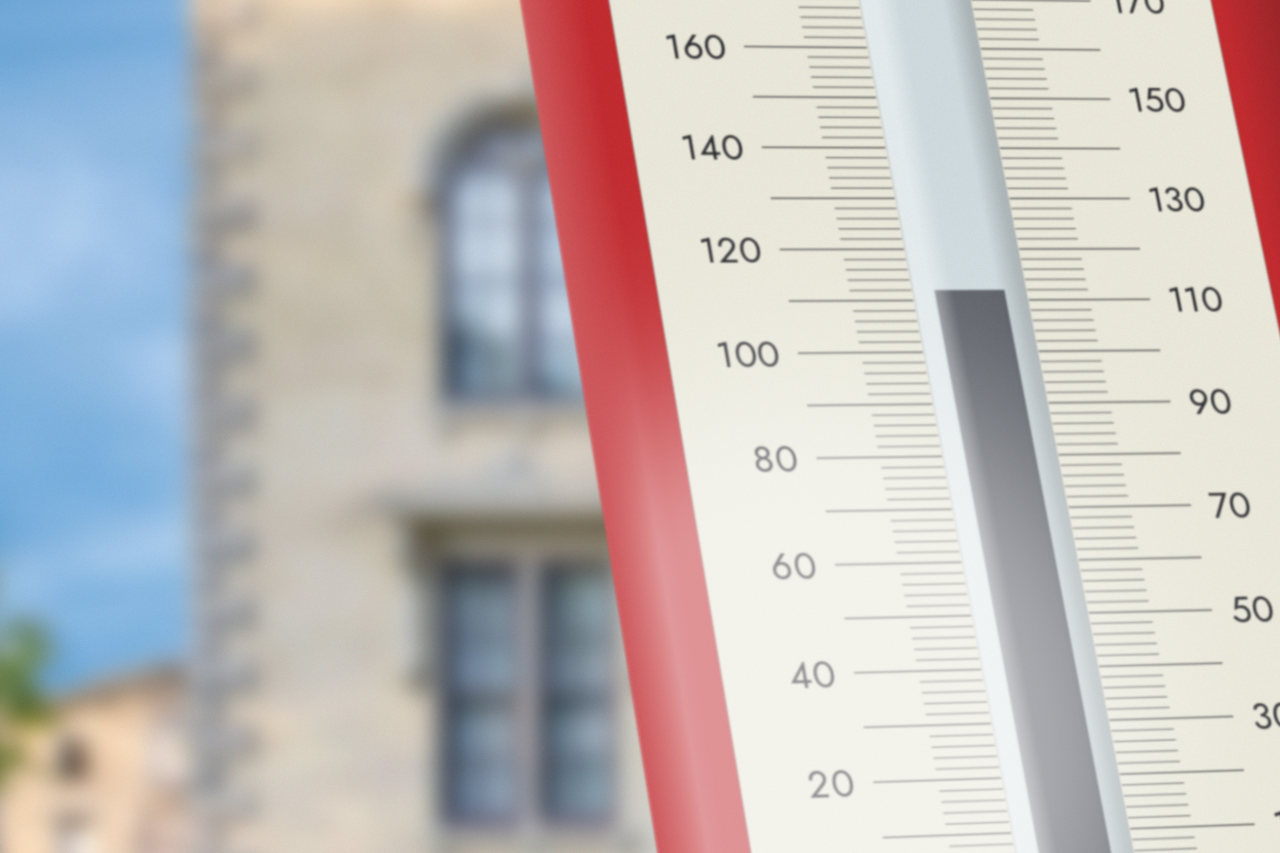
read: {"value": 112, "unit": "mmHg"}
